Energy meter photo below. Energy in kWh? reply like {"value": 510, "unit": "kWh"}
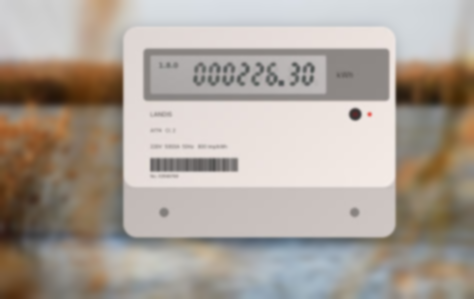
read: {"value": 226.30, "unit": "kWh"}
